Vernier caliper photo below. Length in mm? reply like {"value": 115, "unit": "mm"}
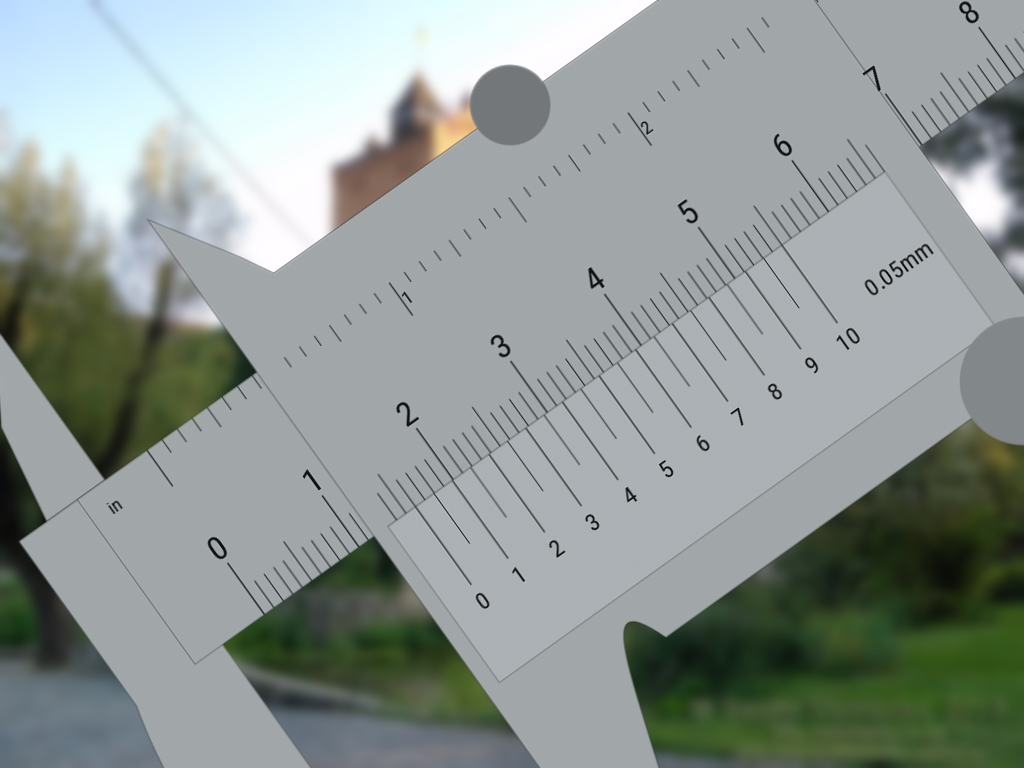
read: {"value": 16.0, "unit": "mm"}
